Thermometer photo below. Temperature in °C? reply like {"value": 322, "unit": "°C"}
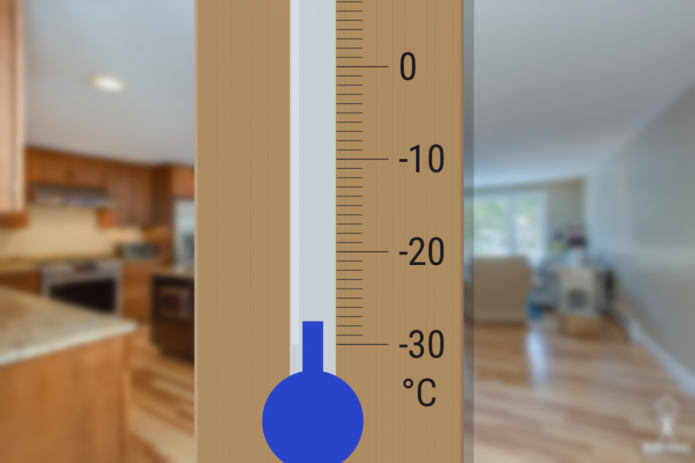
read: {"value": -27.5, "unit": "°C"}
